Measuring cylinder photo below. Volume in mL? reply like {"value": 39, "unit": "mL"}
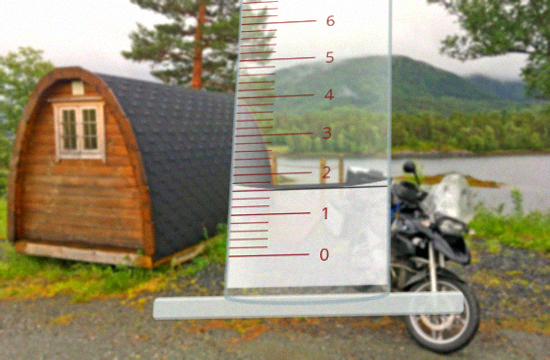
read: {"value": 1.6, "unit": "mL"}
